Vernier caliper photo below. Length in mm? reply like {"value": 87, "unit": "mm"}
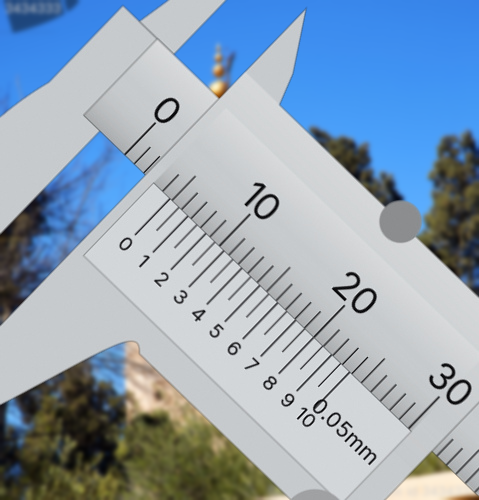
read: {"value": 4.8, "unit": "mm"}
